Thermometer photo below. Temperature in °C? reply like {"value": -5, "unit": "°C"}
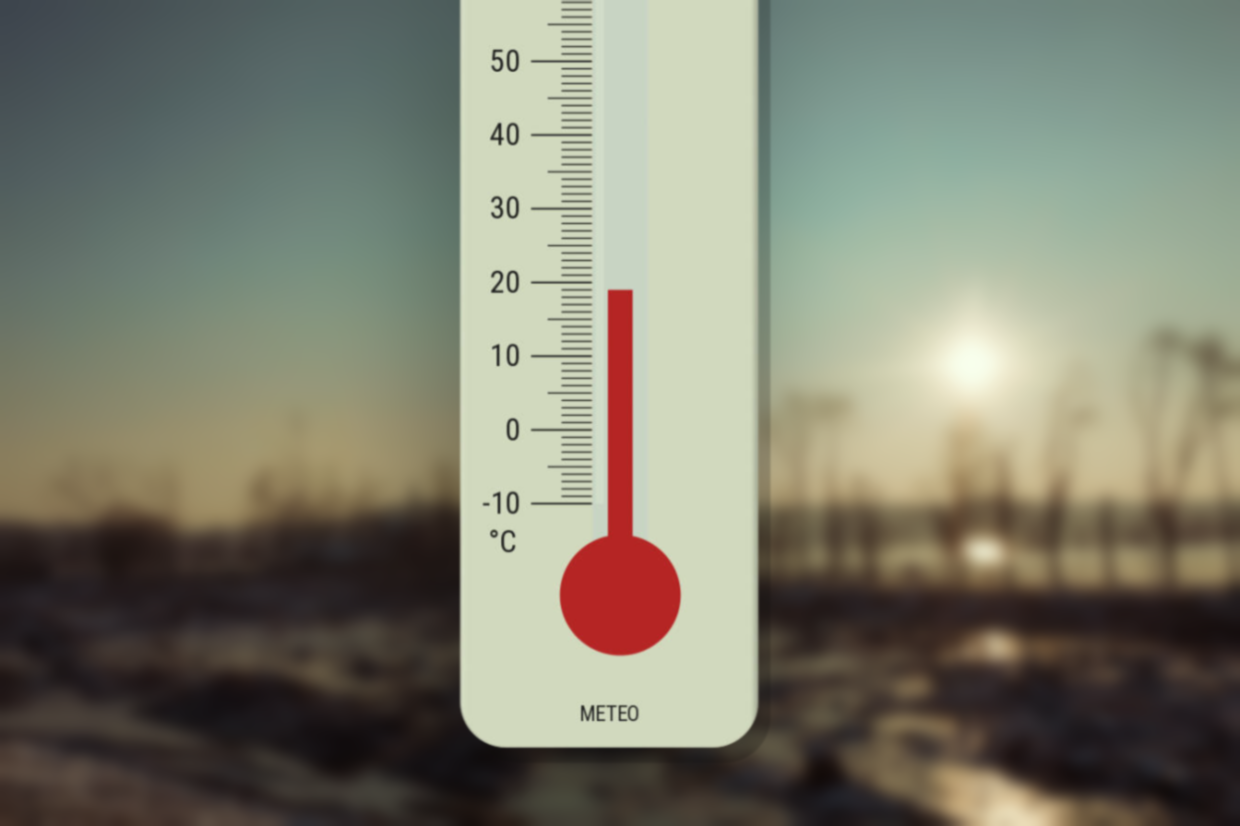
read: {"value": 19, "unit": "°C"}
